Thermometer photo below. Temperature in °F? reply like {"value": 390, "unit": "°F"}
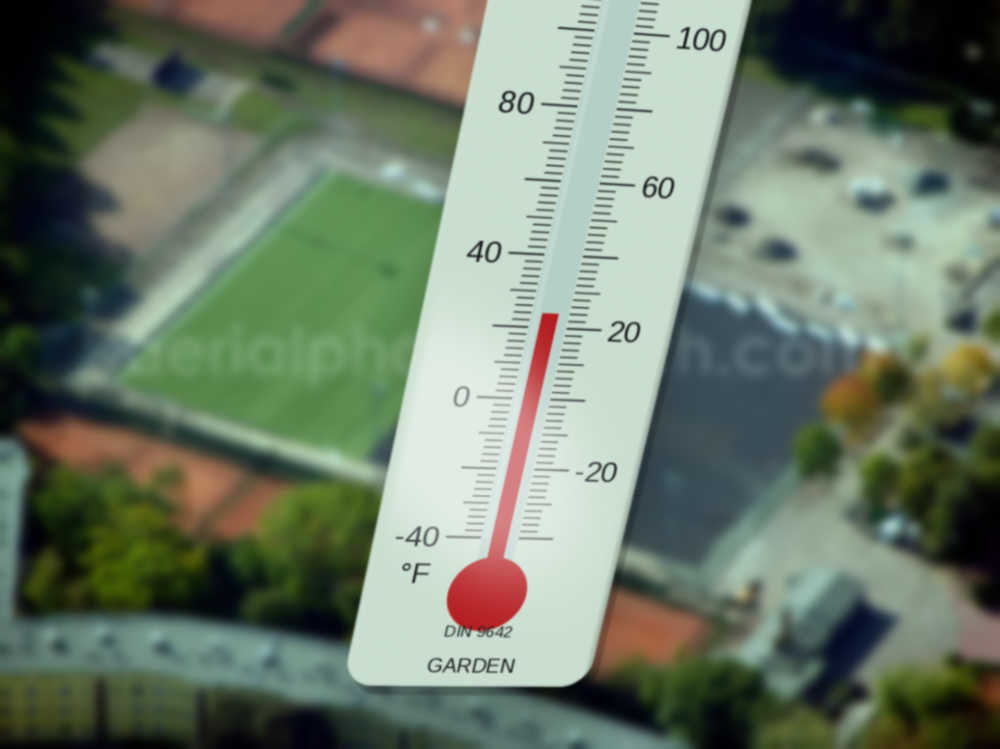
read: {"value": 24, "unit": "°F"}
